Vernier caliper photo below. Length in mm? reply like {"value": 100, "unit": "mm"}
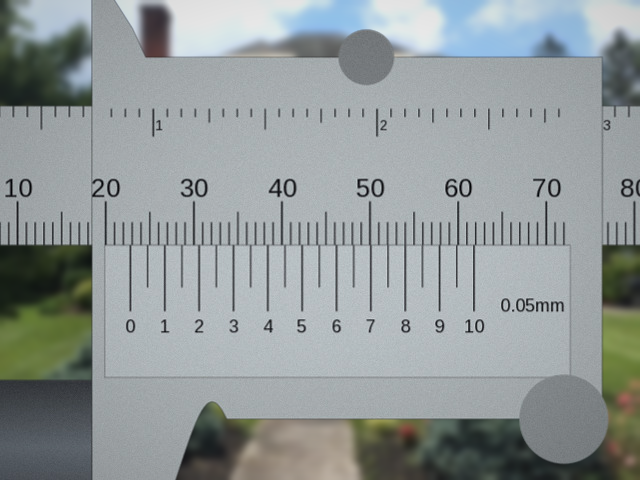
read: {"value": 22.8, "unit": "mm"}
